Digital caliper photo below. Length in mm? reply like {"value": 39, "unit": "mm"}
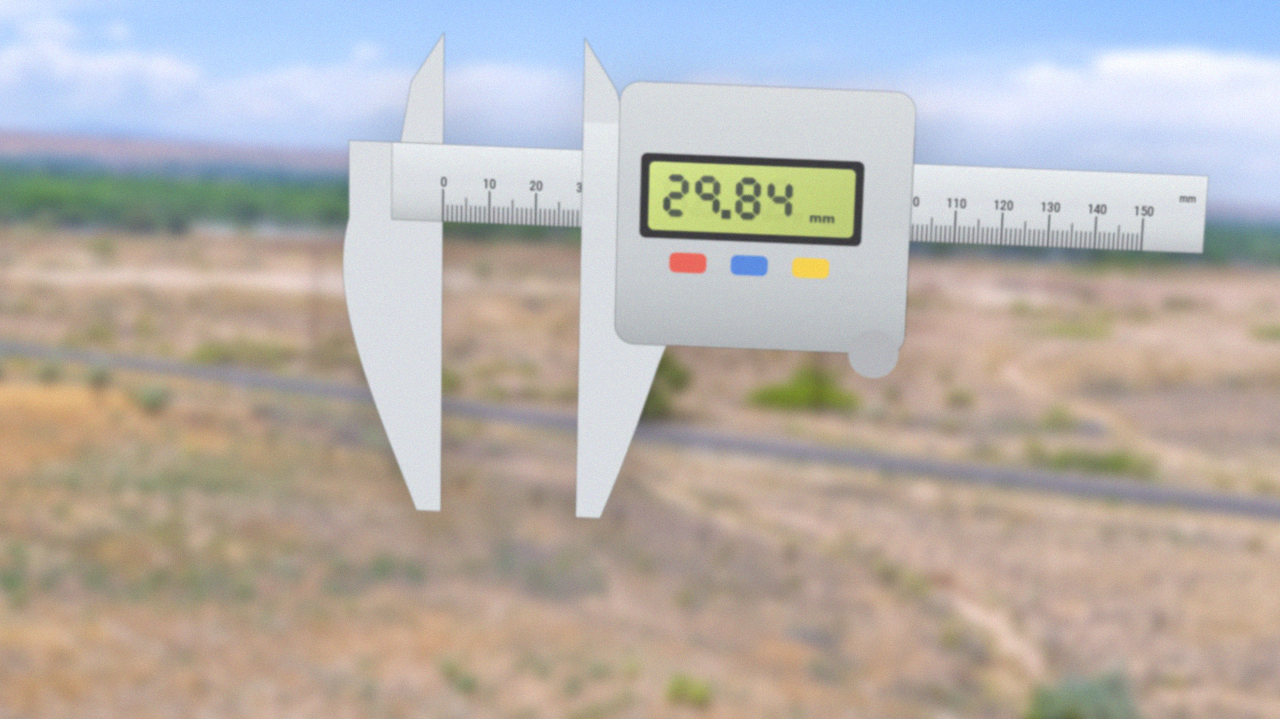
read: {"value": 29.84, "unit": "mm"}
